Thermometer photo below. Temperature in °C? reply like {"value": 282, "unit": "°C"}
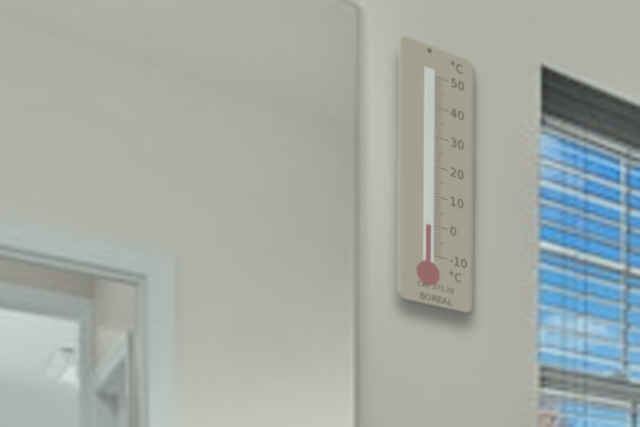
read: {"value": 0, "unit": "°C"}
